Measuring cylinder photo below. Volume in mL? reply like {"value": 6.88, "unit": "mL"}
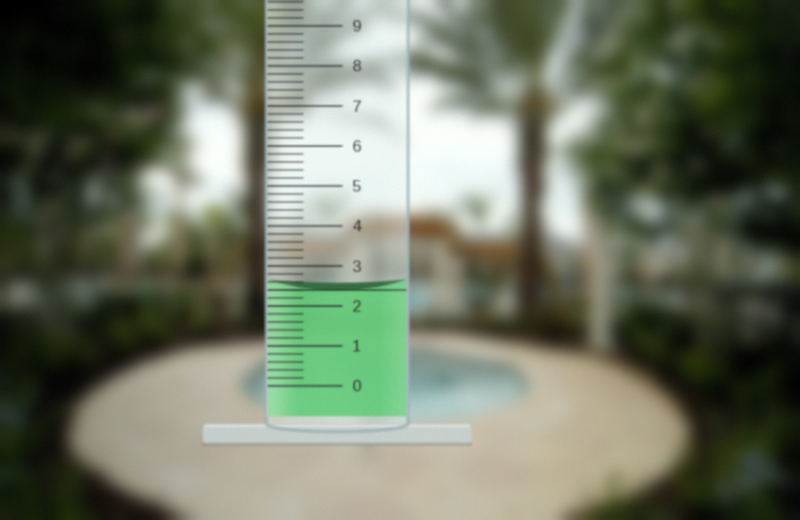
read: {"value": 2.4, "unit": "mL"}
